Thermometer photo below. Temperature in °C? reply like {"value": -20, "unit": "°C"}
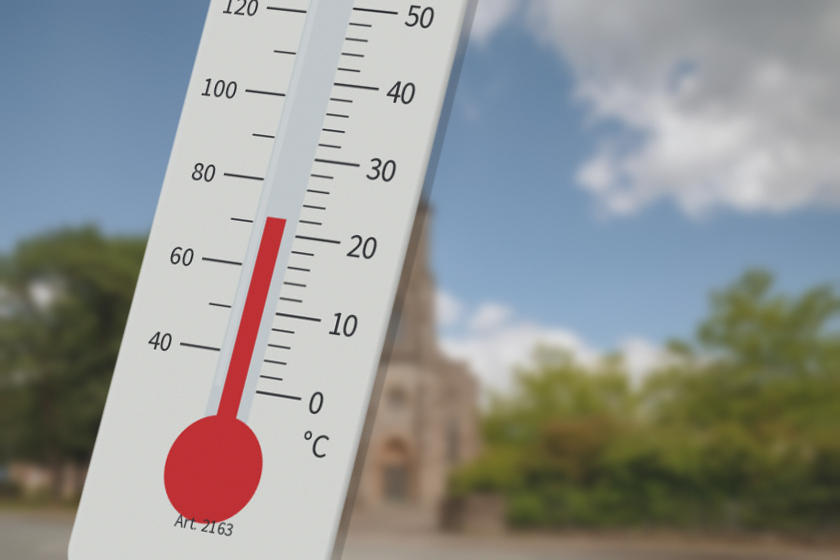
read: {"value": 22, "unit": "°C"}
